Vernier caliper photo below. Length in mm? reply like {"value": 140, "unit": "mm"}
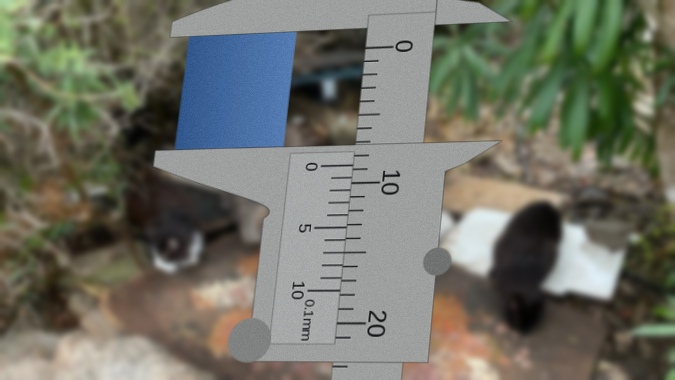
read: {"value": 8.7, "unit": "mm"}
